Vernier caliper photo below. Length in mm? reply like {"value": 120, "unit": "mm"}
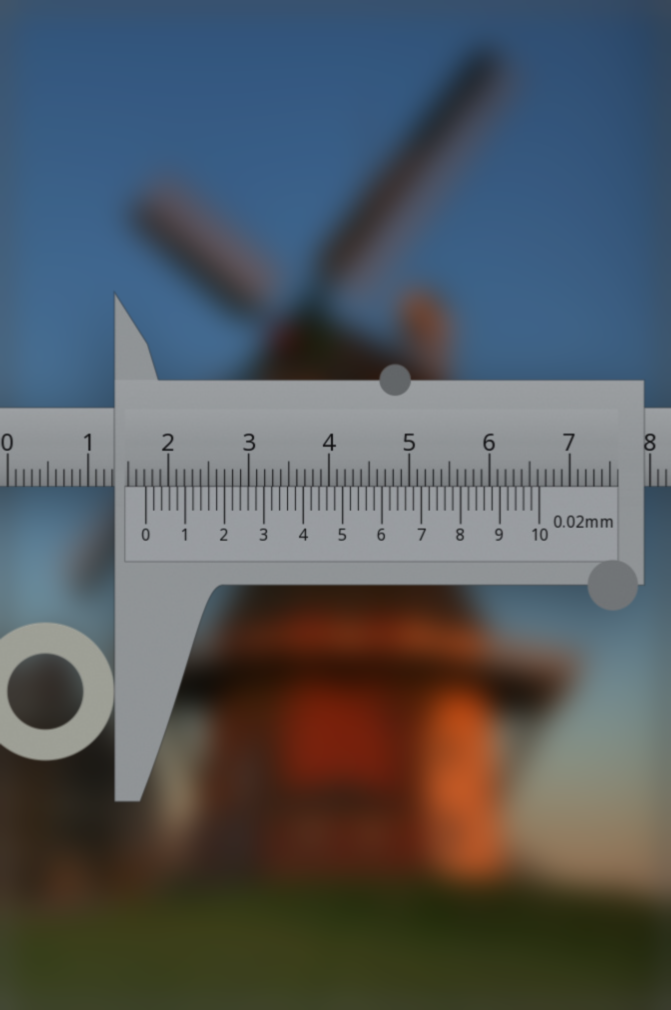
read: {"value": 17.2, "unit": "mm"}
